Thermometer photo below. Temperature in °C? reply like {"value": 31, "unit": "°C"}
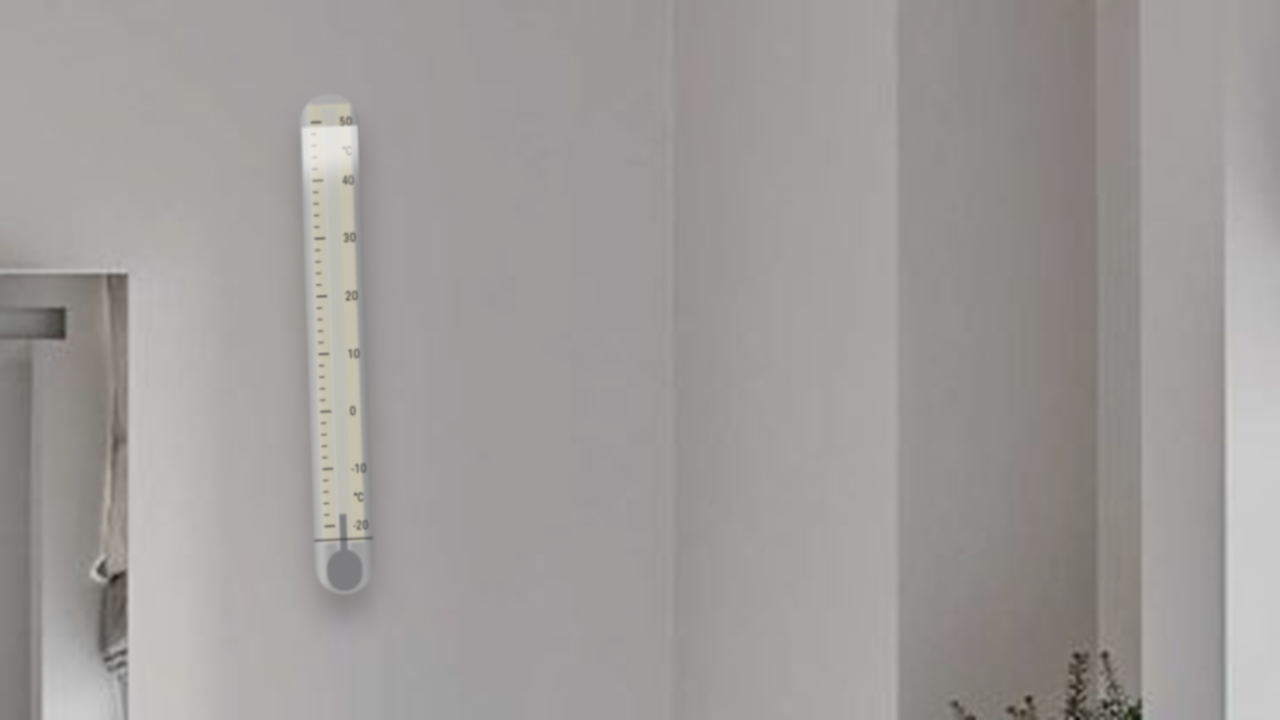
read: {"value": -18, "unit": "°C"}
